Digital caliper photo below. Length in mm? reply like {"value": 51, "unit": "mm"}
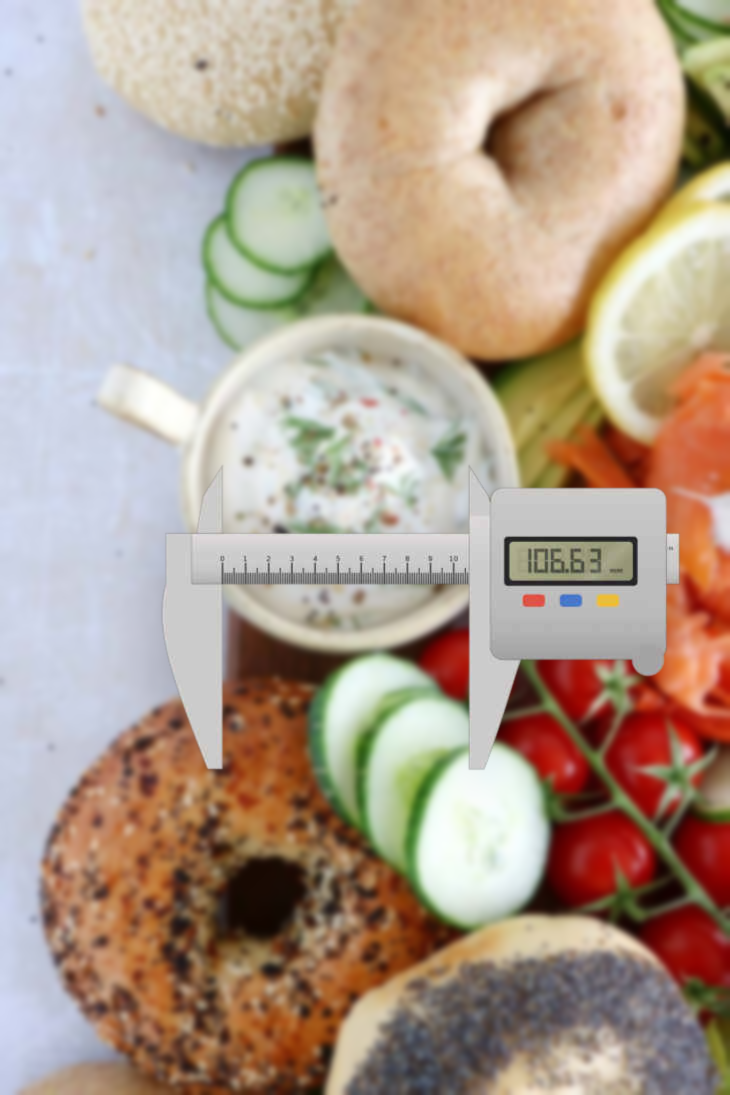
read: {"value": 106.63, "unit": "mm"}
